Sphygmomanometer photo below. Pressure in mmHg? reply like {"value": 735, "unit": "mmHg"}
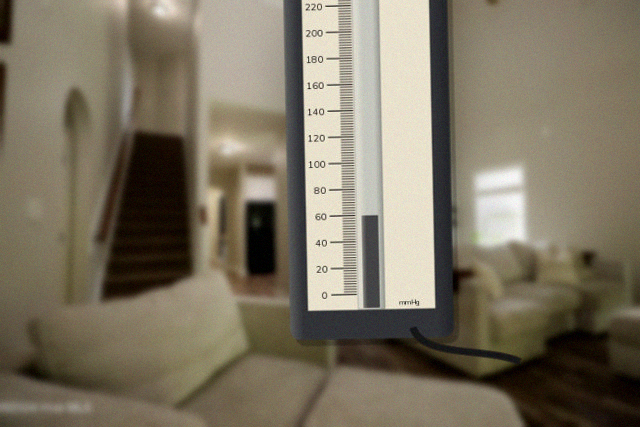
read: {"value": 60, "unit": "mmHg"}
